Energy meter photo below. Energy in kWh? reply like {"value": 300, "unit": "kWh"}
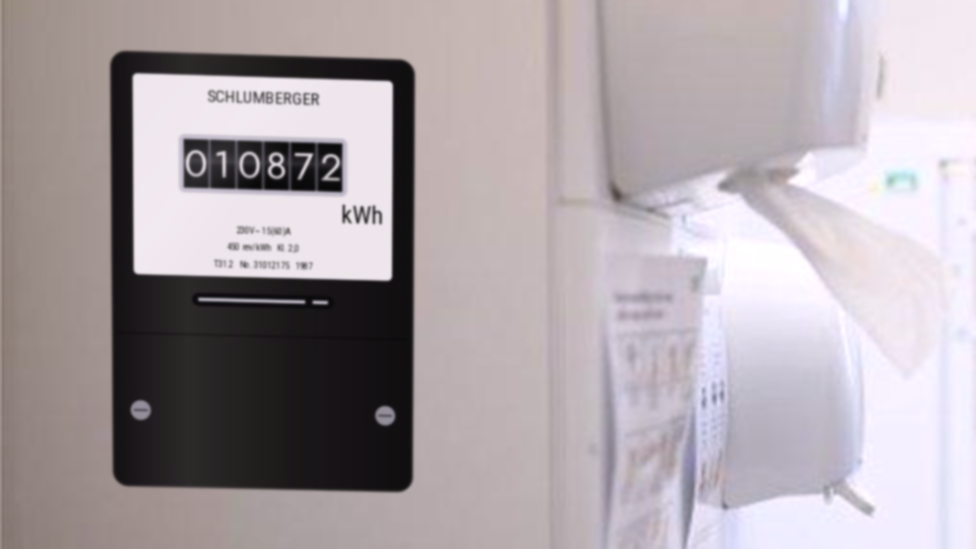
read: {"value": 10872, "unit": "kWh"}
